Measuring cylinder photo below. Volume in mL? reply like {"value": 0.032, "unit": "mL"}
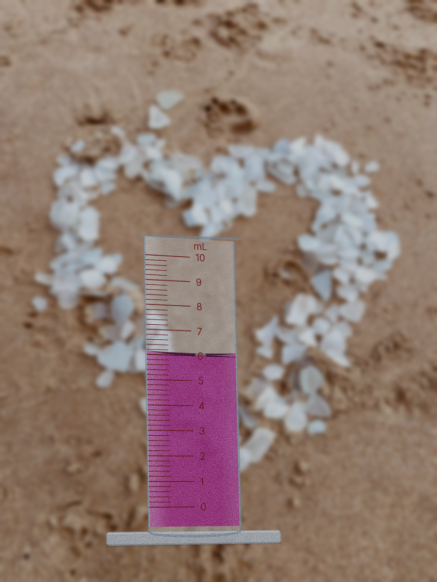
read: {"value": 6, "unit": "mL"}
